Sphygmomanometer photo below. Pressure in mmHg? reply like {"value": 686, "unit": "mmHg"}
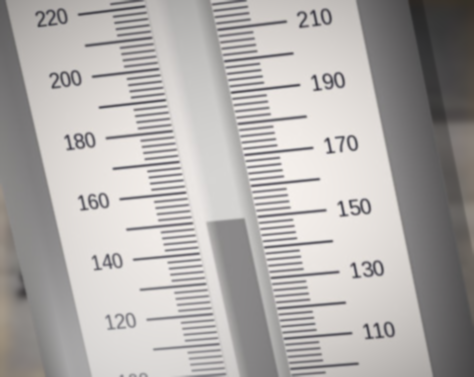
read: {"value": 150, "unit": "mmHg"}
